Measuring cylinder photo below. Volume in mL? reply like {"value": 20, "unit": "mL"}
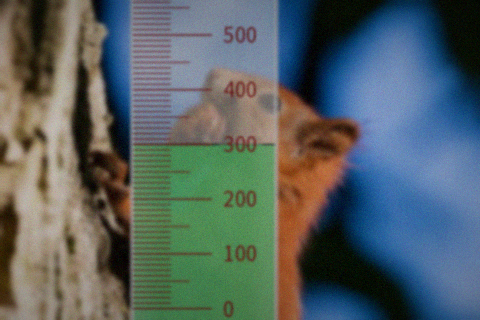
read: {"value": 300, "unit": "mL"}
